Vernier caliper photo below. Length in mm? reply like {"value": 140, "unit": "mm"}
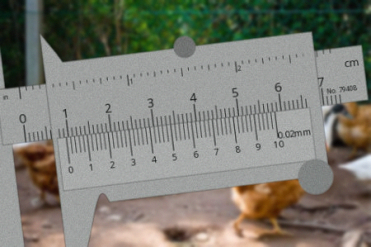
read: {"value": 9.5, "unit": "mm"}
